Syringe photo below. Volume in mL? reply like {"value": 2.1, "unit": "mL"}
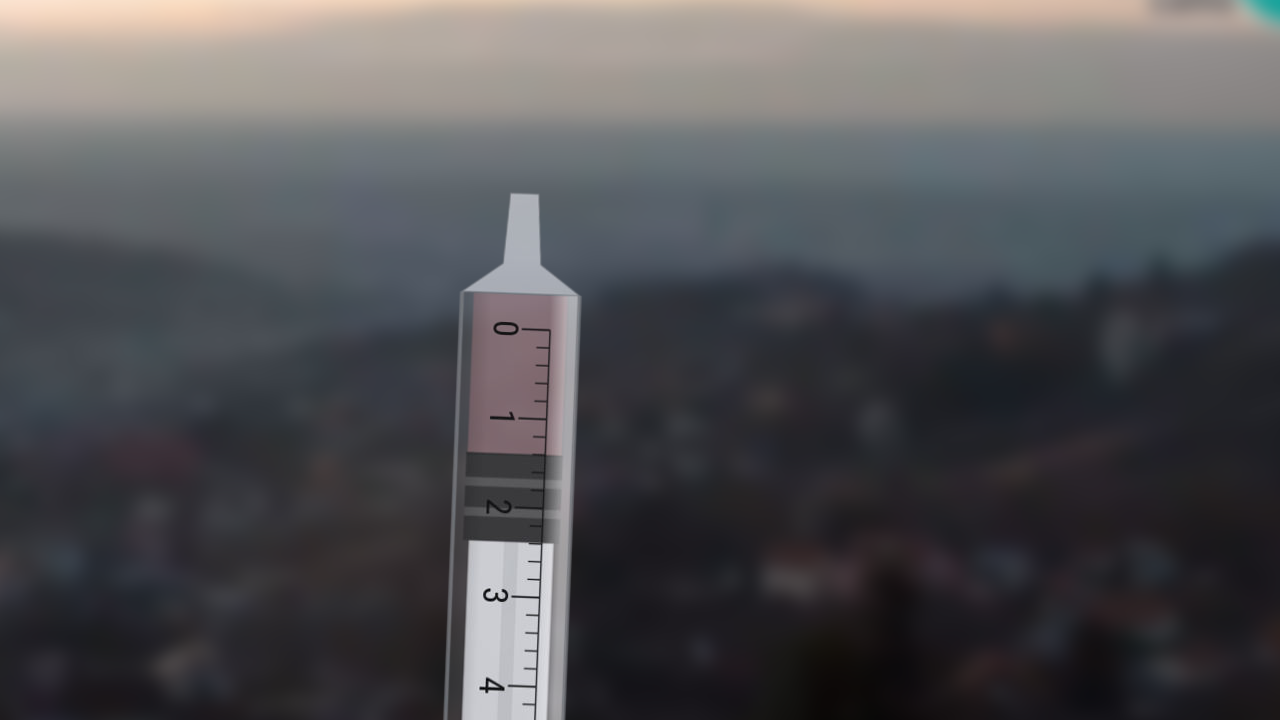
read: {"value": 1.4, "unit": "mL"}
